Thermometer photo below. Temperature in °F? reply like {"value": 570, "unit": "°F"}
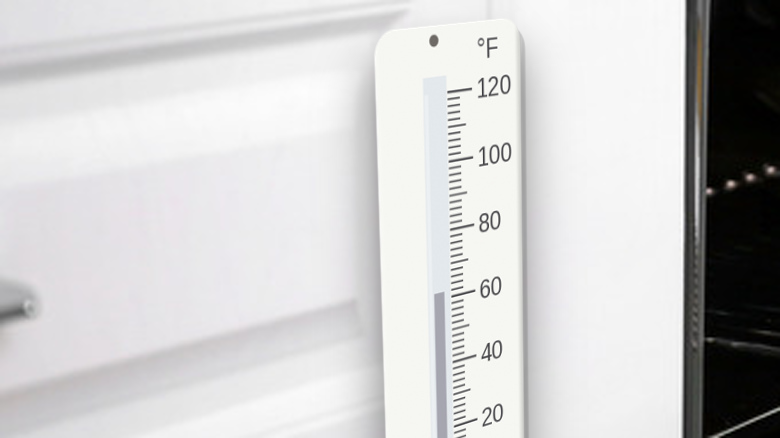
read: {"value": 62, "unit": "°F"}
